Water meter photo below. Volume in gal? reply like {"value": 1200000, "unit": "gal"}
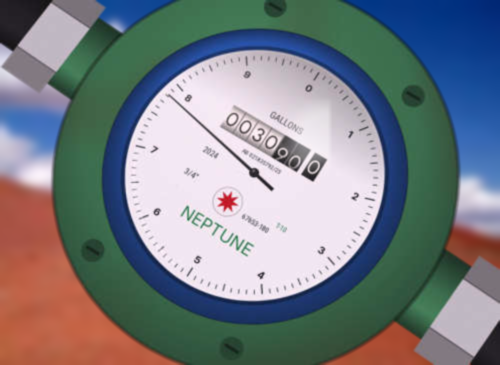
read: {"value": 30897.8, "unit": "gal"}
